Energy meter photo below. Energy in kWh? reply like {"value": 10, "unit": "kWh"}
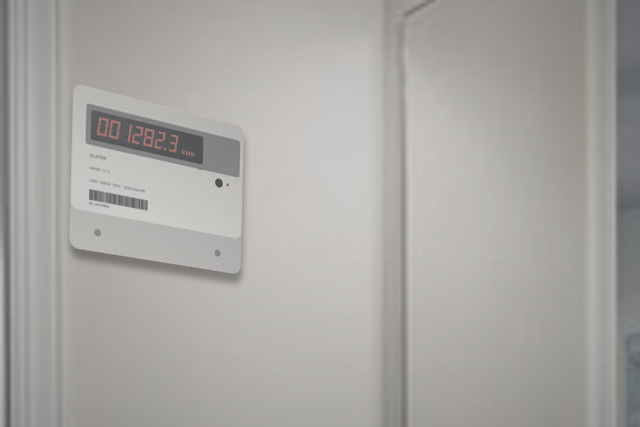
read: {"value": 1282.3, "unit": "kWh"}
